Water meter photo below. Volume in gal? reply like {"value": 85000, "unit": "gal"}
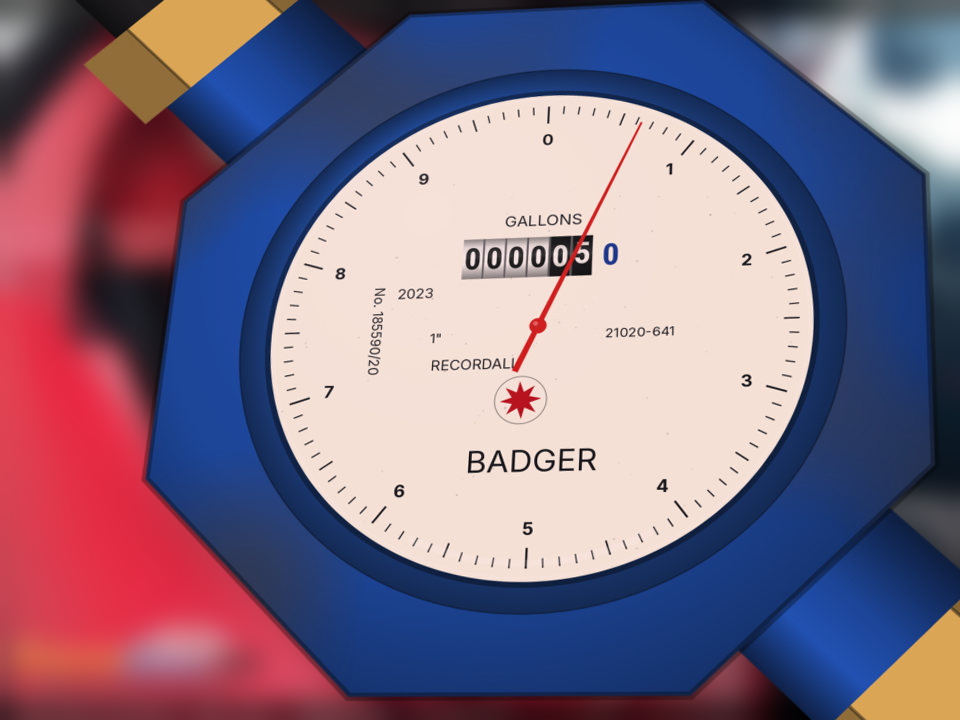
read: {"value": 50.6, "unit": "gal"}
